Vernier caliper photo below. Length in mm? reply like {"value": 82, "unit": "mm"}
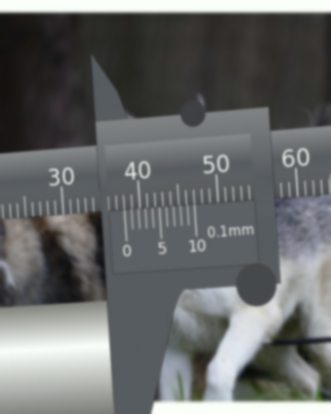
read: {"value": 38.0, "unit": "mm"}
